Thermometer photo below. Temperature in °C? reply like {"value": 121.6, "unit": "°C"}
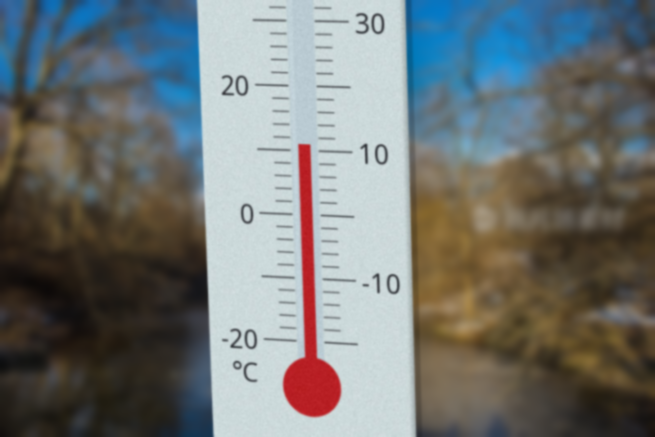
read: {"value": 11, "unit": "°C"}
